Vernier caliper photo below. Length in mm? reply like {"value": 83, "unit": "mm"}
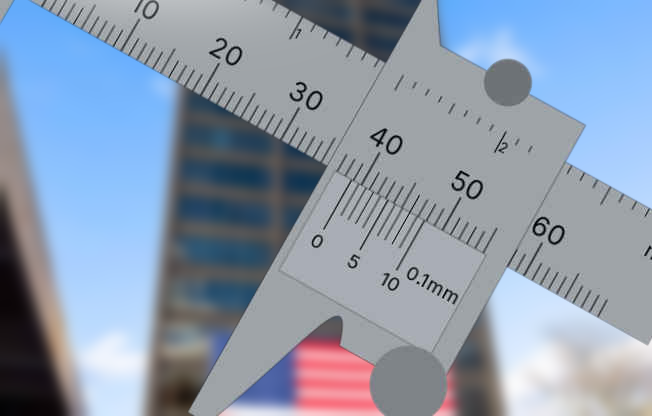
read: {"value": 38.8, "unit": "mm"}
